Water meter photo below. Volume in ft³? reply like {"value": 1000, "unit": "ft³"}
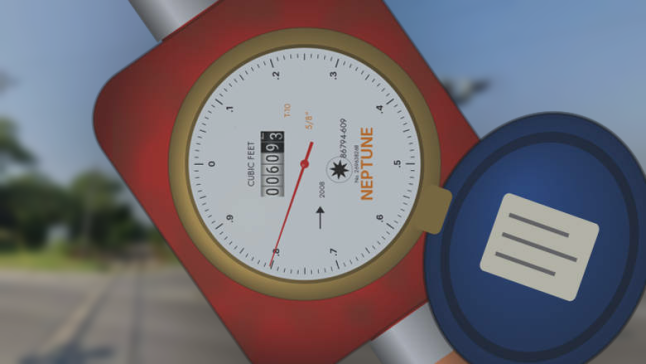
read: {"value": 6092.80, "unit": "ft³"}
